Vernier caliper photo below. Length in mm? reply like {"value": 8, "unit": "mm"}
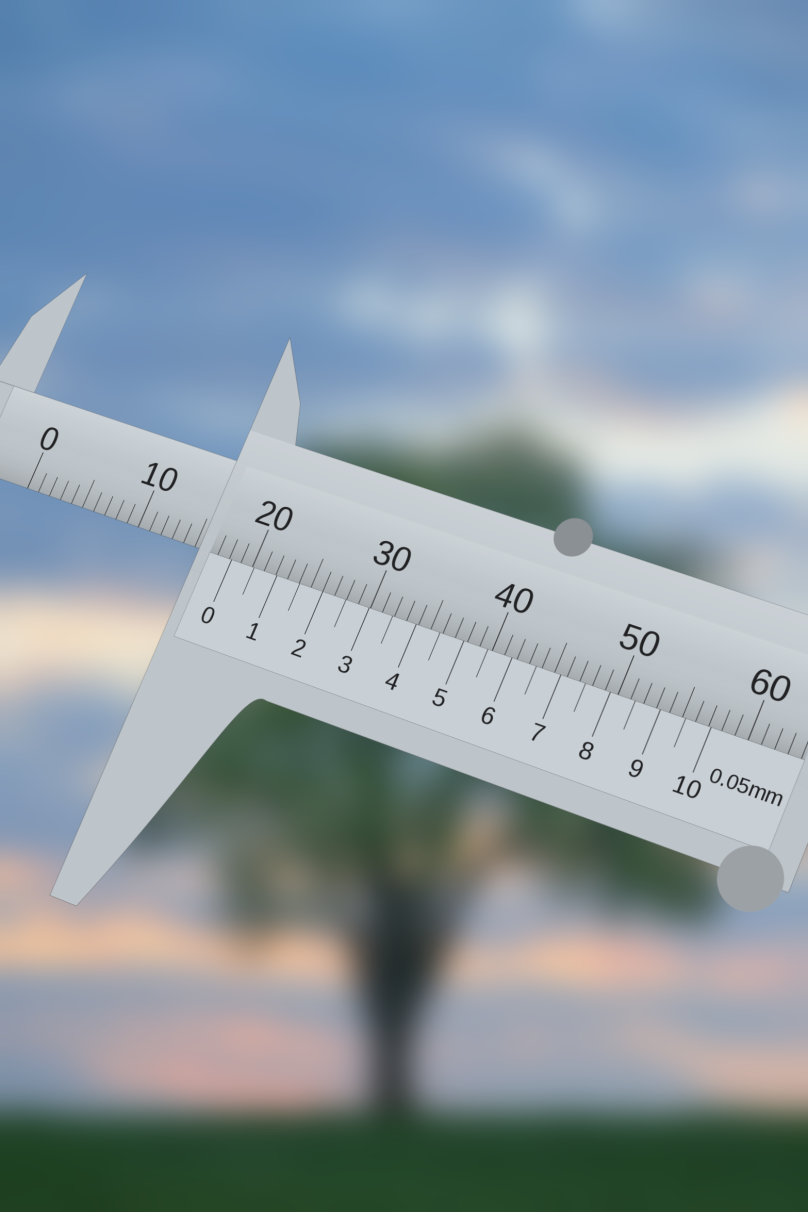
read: {"value": 18.2, "unit": "mm"}
